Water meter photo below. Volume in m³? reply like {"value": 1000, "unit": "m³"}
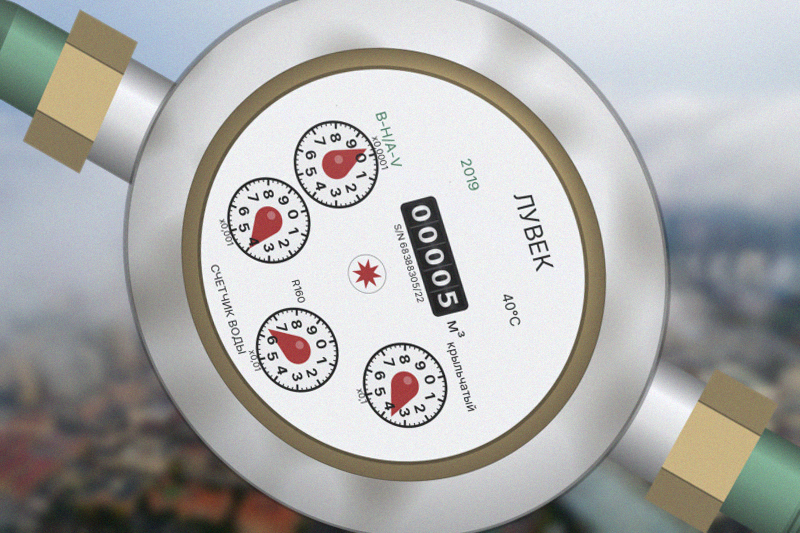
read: {"value": 5.3639, "unit": "m³"}
